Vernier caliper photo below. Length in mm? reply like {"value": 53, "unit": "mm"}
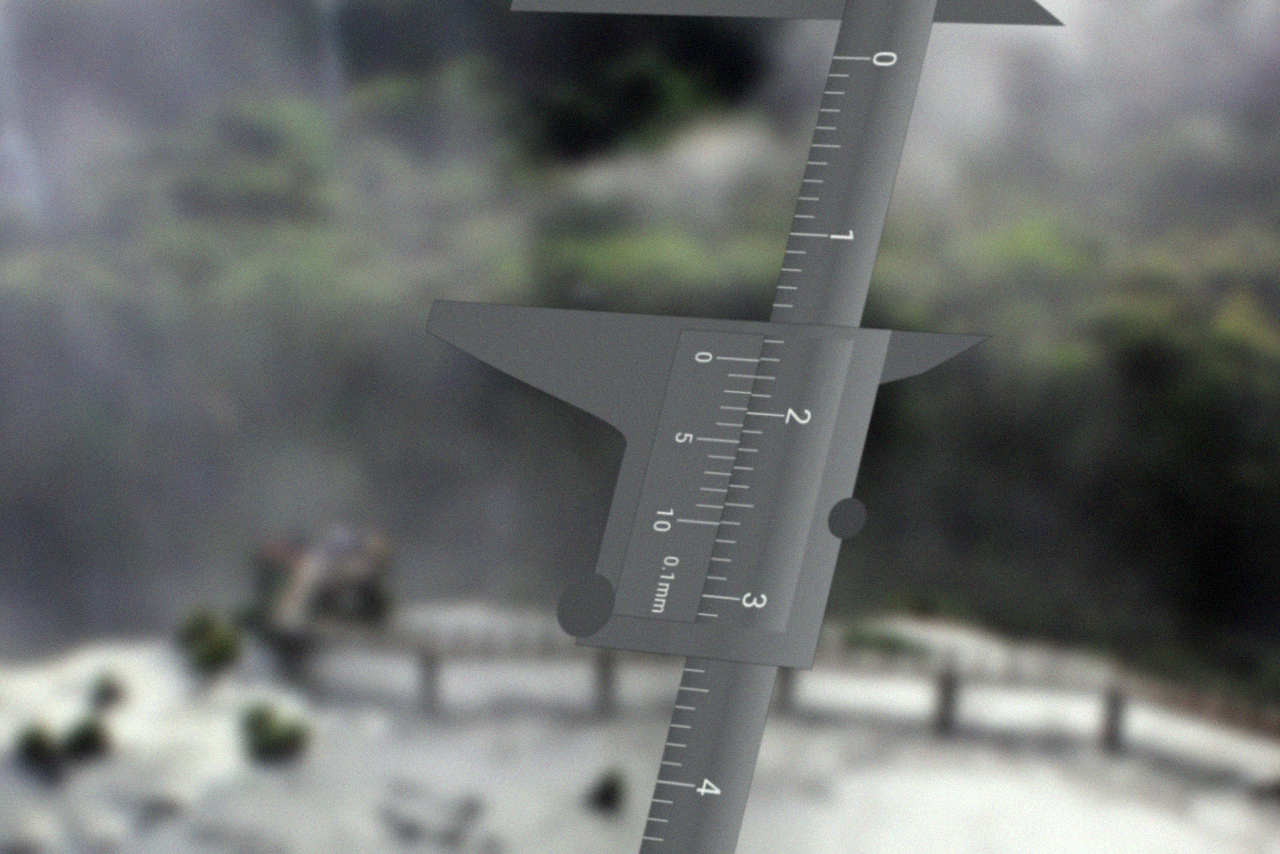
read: {"value": 17.1, "unit": "mm"}
